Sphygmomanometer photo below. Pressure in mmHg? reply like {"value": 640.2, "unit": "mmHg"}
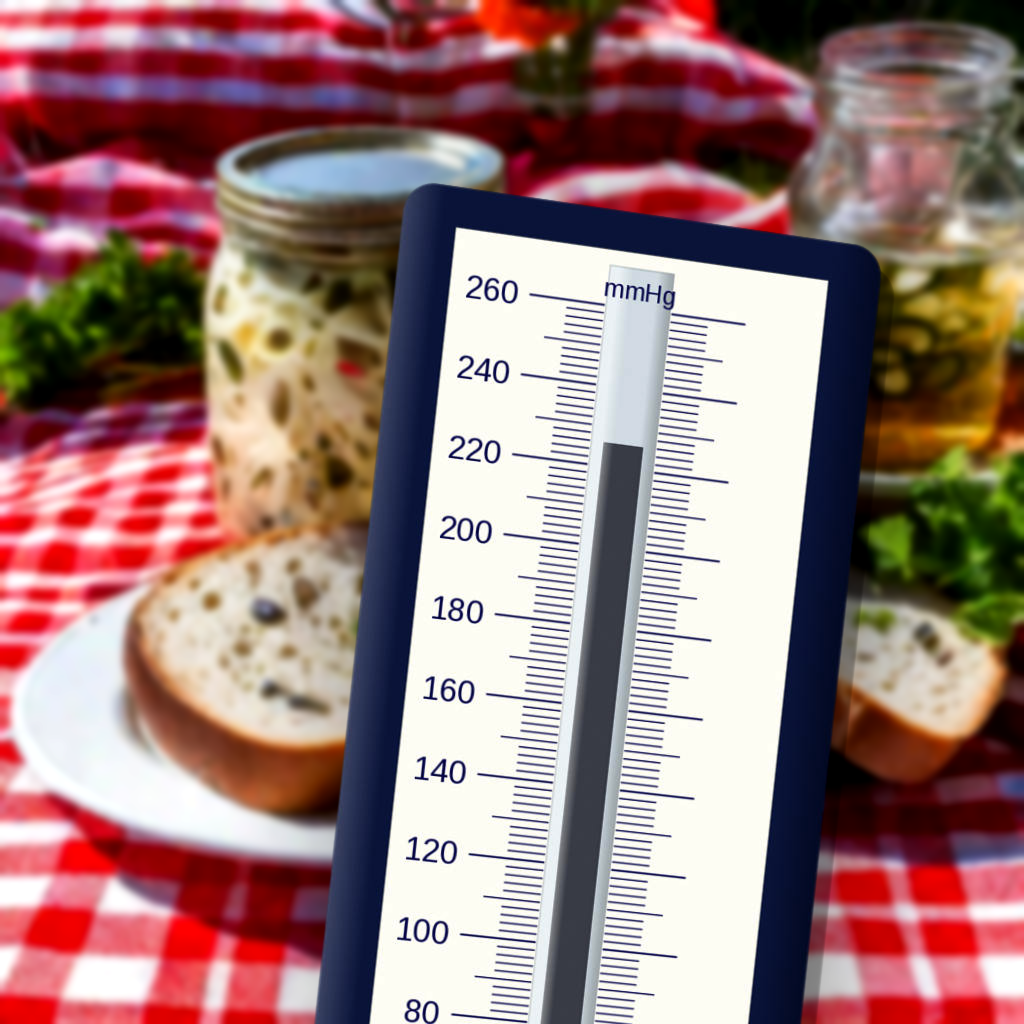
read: {"value": 226, "unit": "mmHg"}
